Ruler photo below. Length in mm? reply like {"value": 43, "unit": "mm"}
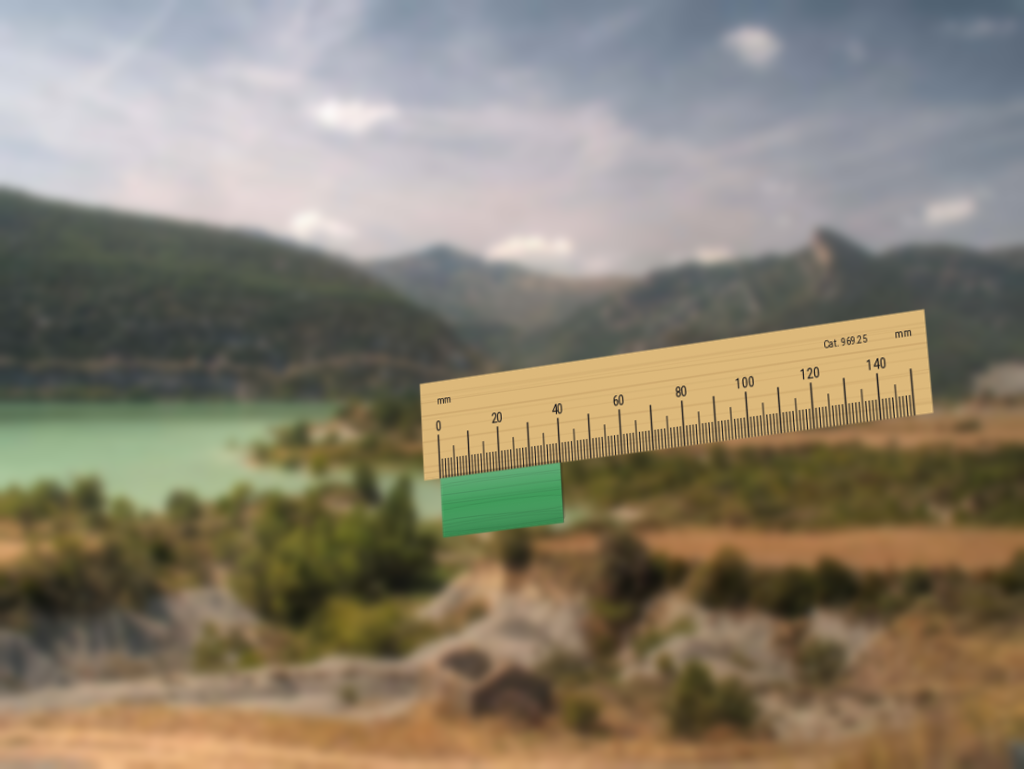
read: {"value": 40, "unit": "mm"}
